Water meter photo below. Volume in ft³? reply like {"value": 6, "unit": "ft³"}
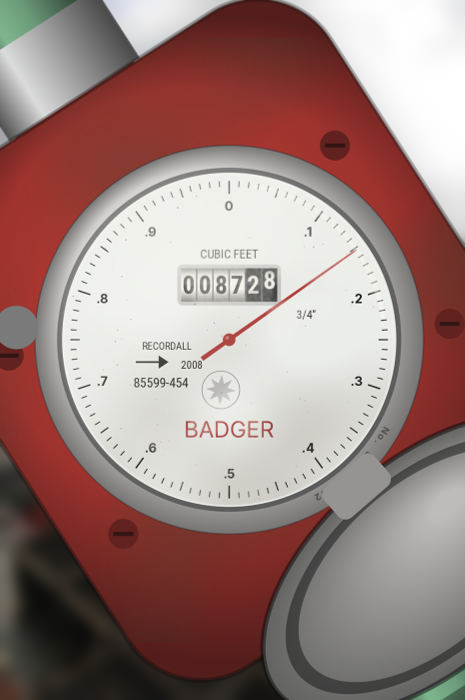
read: {"value": 8728.15, "unit": "ft³"}
